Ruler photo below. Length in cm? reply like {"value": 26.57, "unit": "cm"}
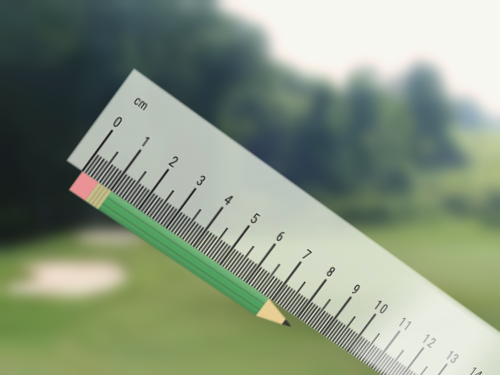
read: {"value": 8, "unit": "cm"}
